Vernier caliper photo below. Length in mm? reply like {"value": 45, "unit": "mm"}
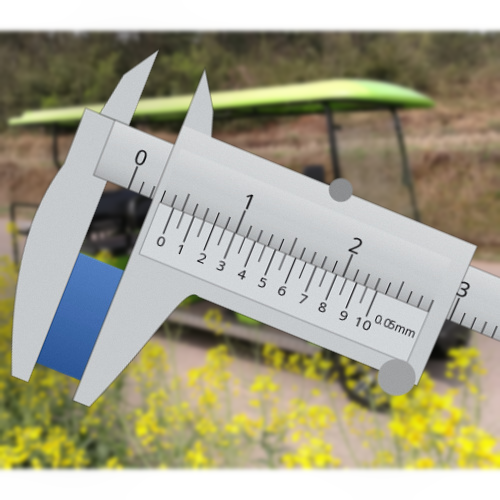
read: {"value": 4.2, "unit": "mm"}
